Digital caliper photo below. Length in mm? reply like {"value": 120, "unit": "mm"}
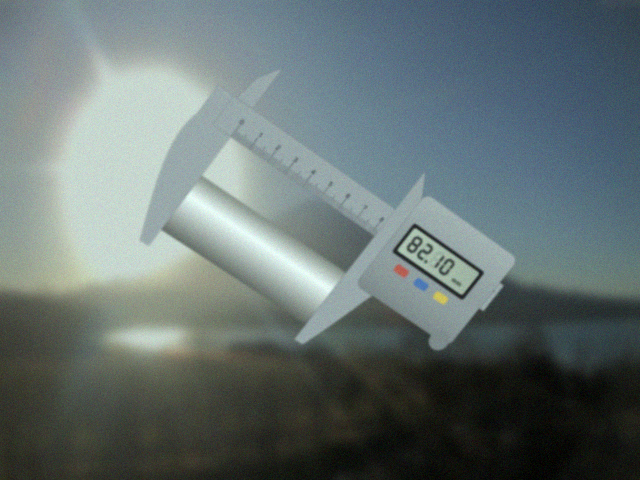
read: {"value": 82.10, "unit": "mm"}
